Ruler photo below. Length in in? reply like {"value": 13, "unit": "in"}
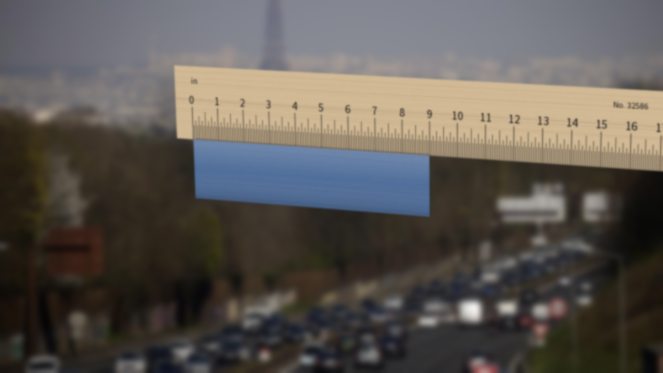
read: {"value": 9, "unit": "in"}
